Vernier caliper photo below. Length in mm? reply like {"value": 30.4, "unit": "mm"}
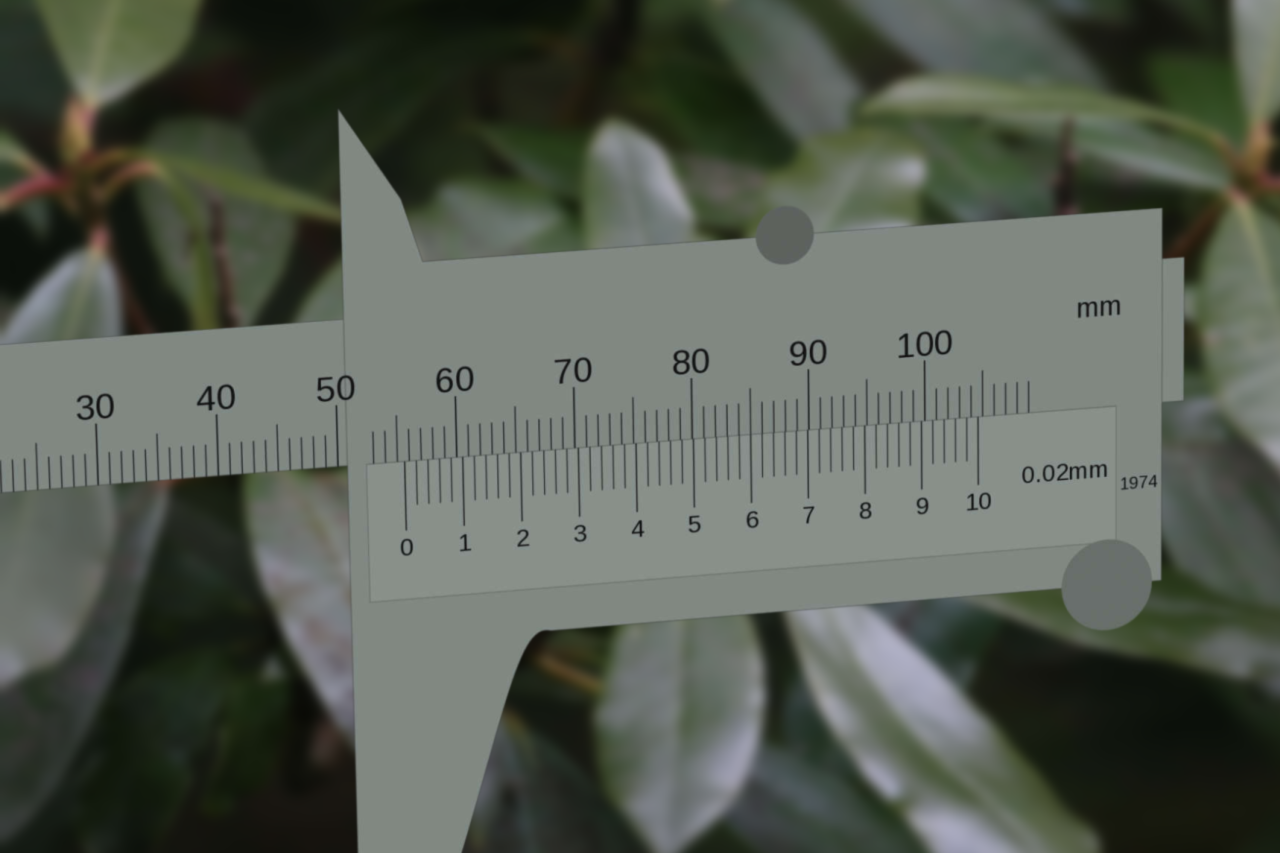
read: {"value": 55.6, "unit": "mm"}
